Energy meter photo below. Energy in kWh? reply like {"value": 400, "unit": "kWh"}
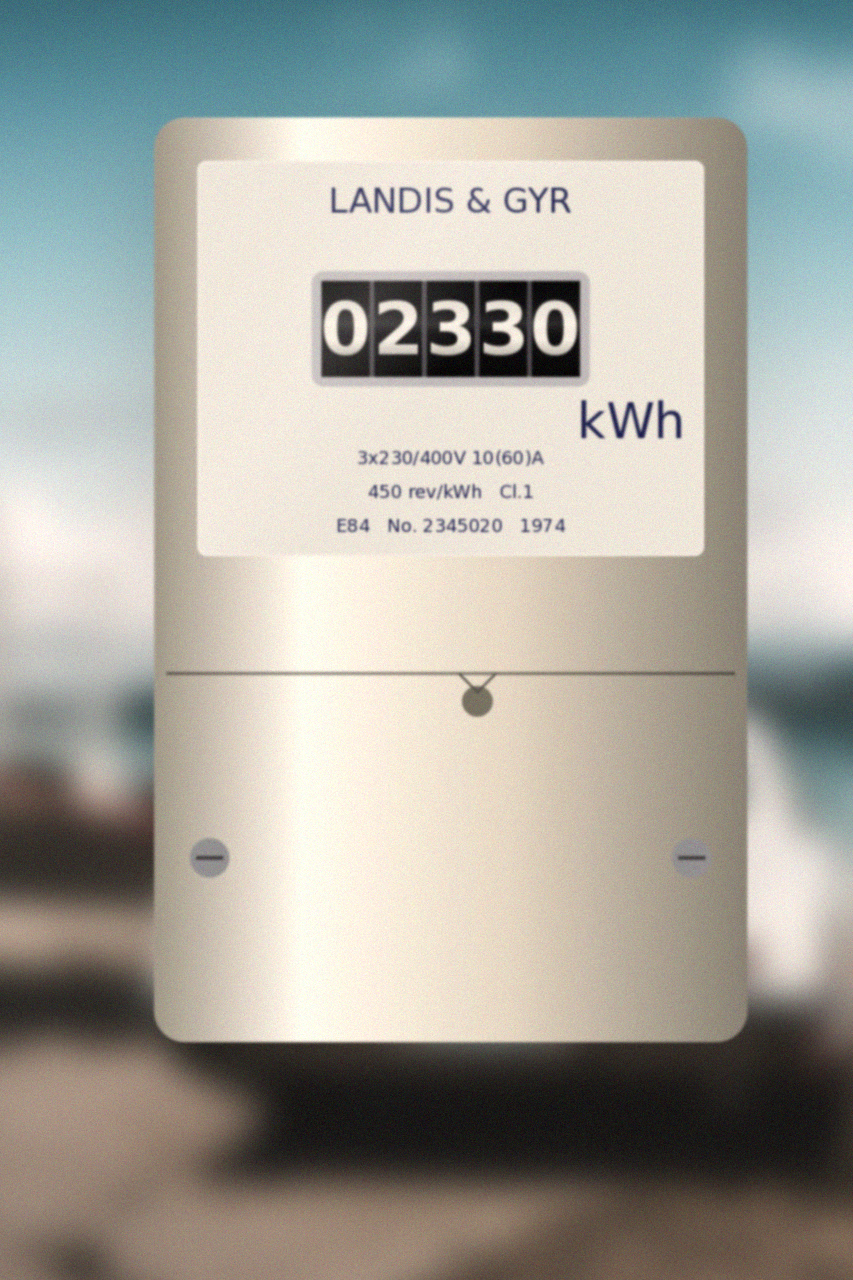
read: {"value": 2330, "unit": "kWh"}
